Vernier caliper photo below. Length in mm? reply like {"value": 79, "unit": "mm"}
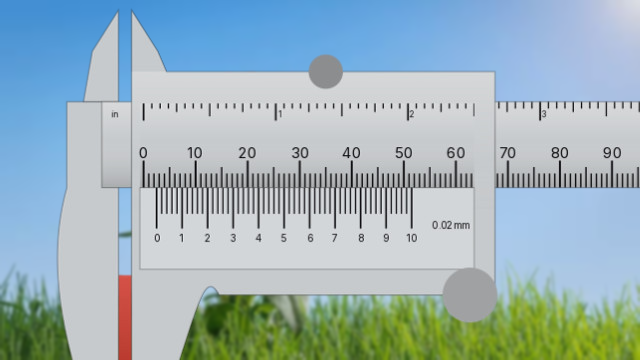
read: {"value": 2.5, "unit": "mm"}
